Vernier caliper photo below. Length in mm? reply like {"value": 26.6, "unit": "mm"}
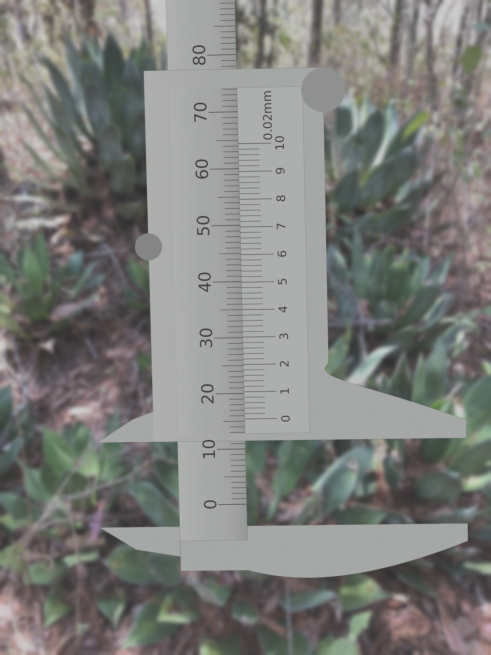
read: {"value": 15.4, "unit": "mm"}
